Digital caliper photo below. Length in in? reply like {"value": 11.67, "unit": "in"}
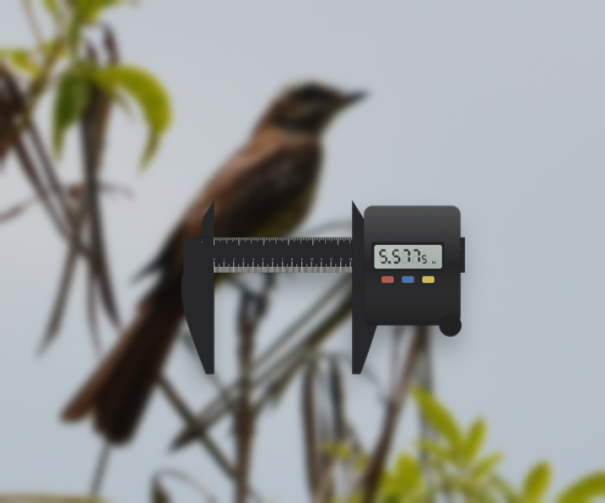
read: {"value": 5.5775, "unit": "in"}
